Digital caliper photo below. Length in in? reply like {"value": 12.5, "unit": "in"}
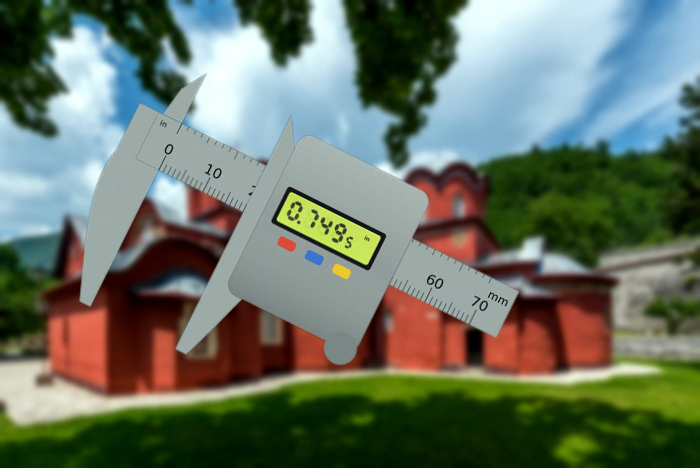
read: {"value": 0.7495, "unit": "in"}
